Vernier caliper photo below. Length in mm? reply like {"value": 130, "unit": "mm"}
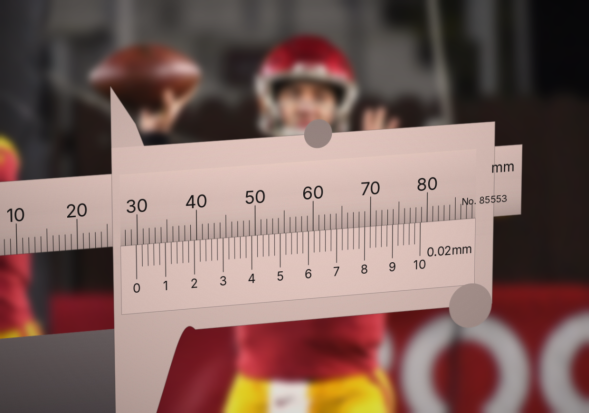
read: {"value": 29.8, "unit": "mm"}
